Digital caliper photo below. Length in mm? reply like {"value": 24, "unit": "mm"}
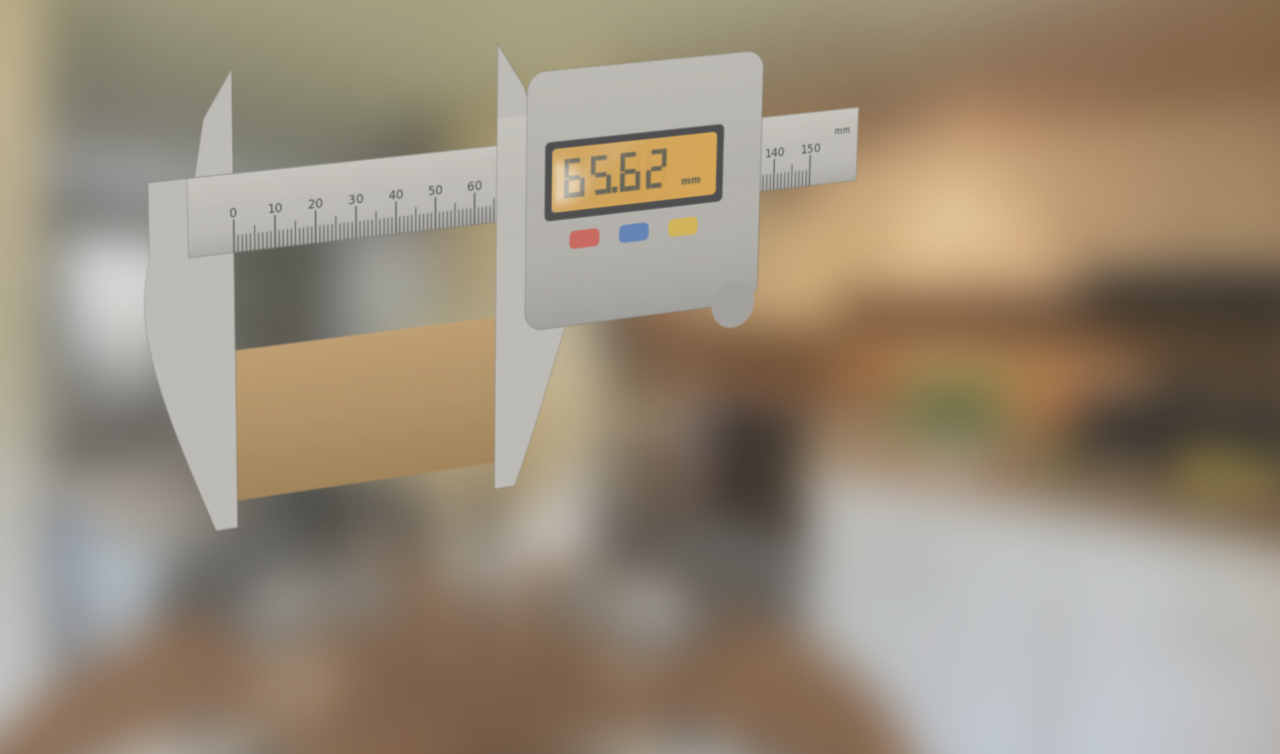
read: {"value": 65.62, "unit": "mm"}
